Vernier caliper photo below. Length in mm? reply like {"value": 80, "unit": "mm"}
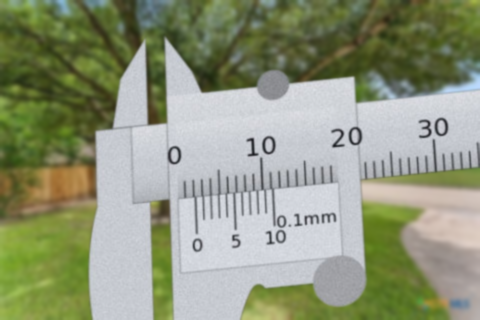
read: {"value": 2.2, "unit": "mm"}
